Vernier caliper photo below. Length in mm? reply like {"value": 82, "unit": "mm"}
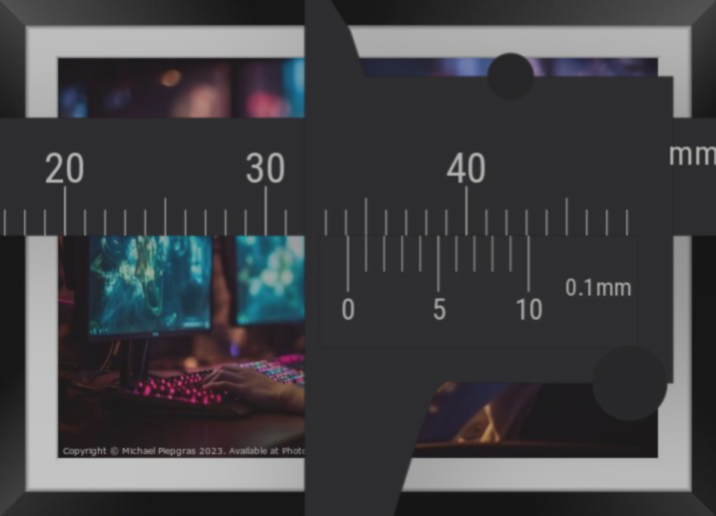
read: {"value": 34.1, "unit": "mm"}
